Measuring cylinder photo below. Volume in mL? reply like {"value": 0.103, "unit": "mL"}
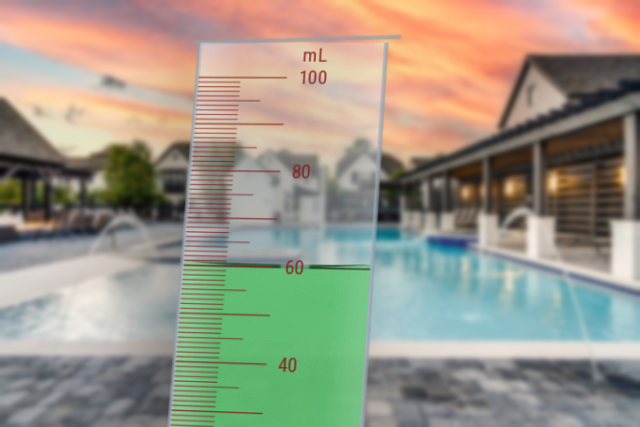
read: {"value": 60, "unit": "mL"}
